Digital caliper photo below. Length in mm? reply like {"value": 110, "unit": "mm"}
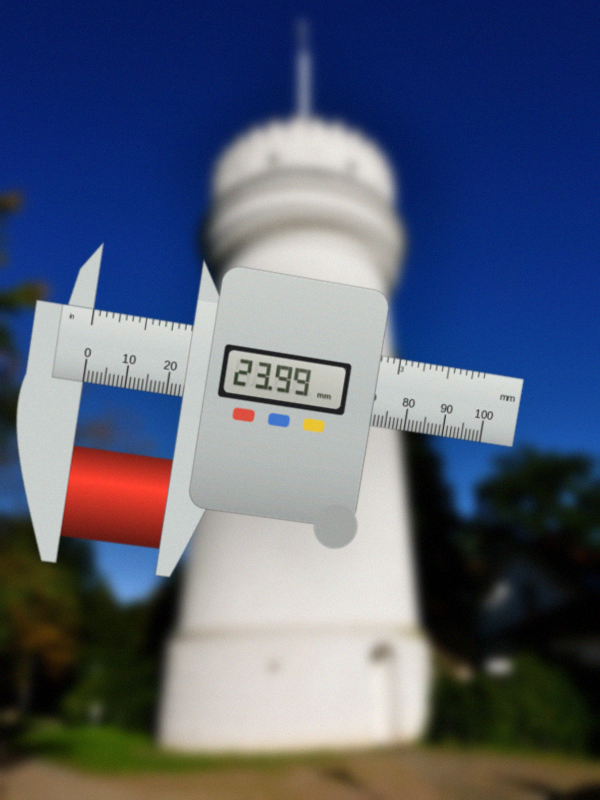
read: {"value": 23.99, "unit": "mm"}
